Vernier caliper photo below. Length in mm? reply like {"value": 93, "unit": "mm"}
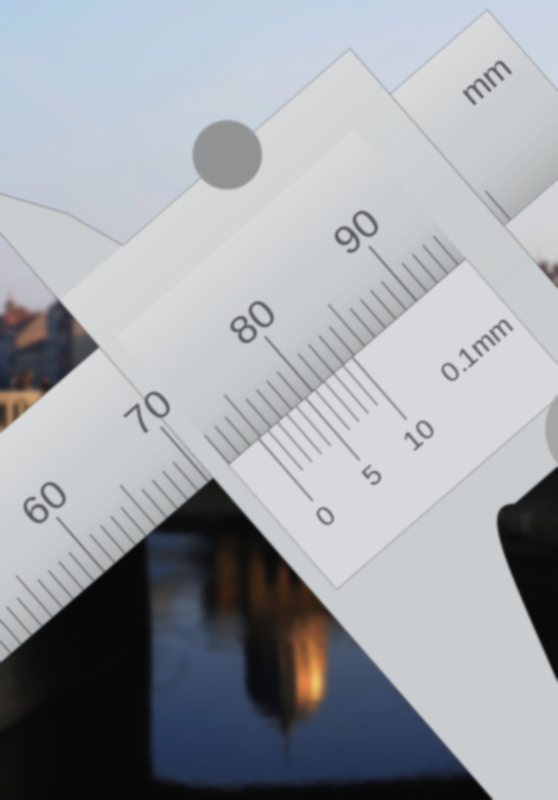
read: {"value": 74.8, "unit": "mm"}
